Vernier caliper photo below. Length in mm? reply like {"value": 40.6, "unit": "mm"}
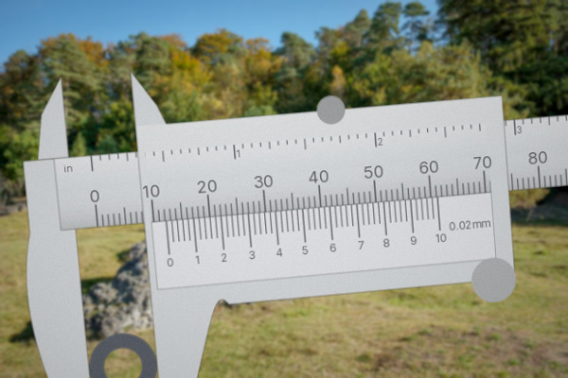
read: {"value": 12.2, "unit": "mm"}
